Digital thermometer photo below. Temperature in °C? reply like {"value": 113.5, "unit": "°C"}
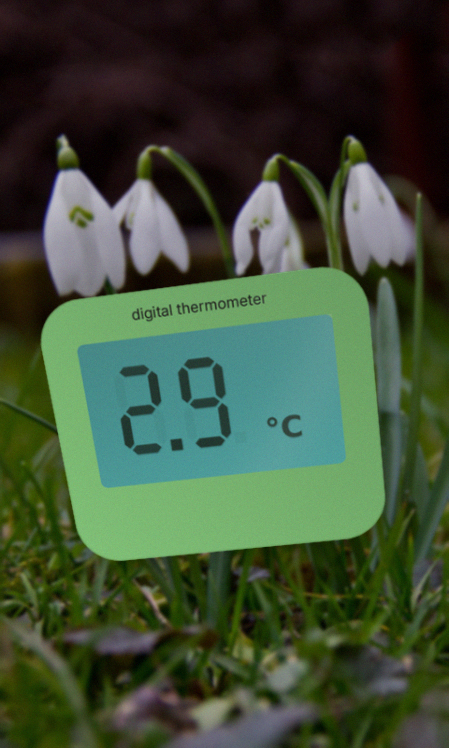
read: {"value": 2.9, "unit": "°C"}
